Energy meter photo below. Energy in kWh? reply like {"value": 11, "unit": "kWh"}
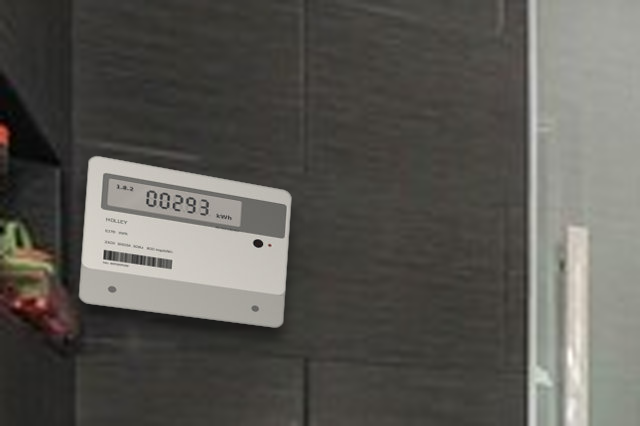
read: {"value": 293, "unit": "kWh"}
